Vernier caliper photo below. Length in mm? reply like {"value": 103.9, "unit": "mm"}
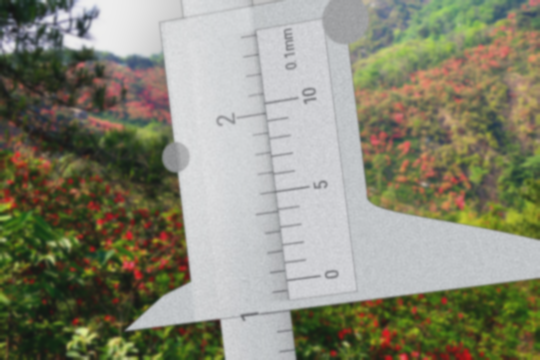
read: {"value": 11.5, "unit": "mm"}
